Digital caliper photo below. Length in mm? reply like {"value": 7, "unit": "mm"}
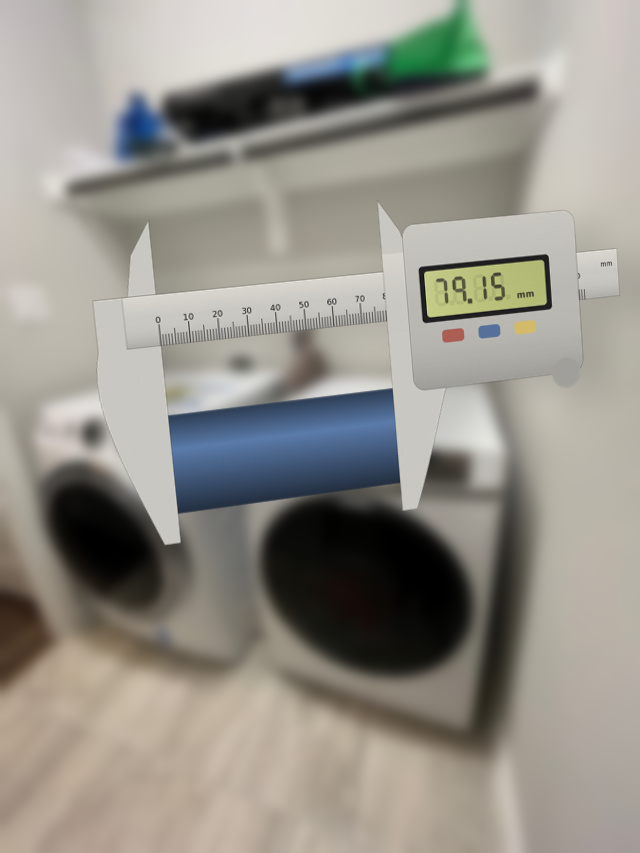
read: {"value": 79.15, "unit": "mm"}
